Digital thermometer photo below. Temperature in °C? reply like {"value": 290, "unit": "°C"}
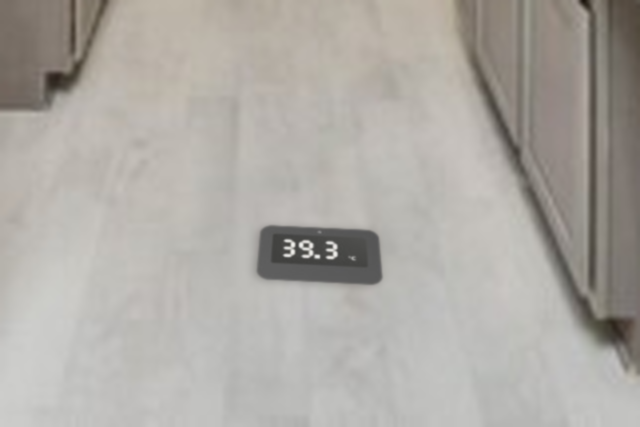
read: {"value": 39.3, "unit": "°C"}
